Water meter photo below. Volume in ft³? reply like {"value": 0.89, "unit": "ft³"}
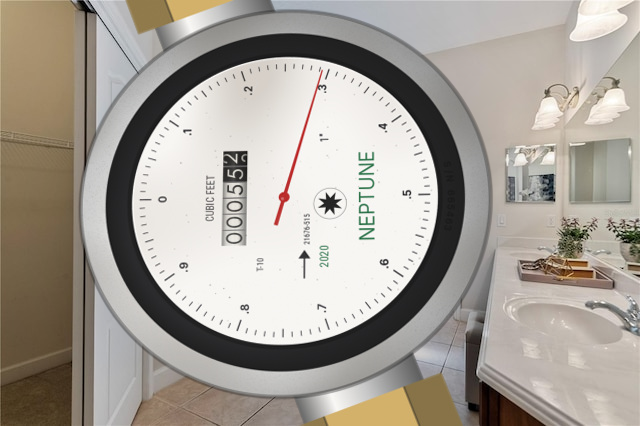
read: {"value": 552.29, "unit": "ft³"}
